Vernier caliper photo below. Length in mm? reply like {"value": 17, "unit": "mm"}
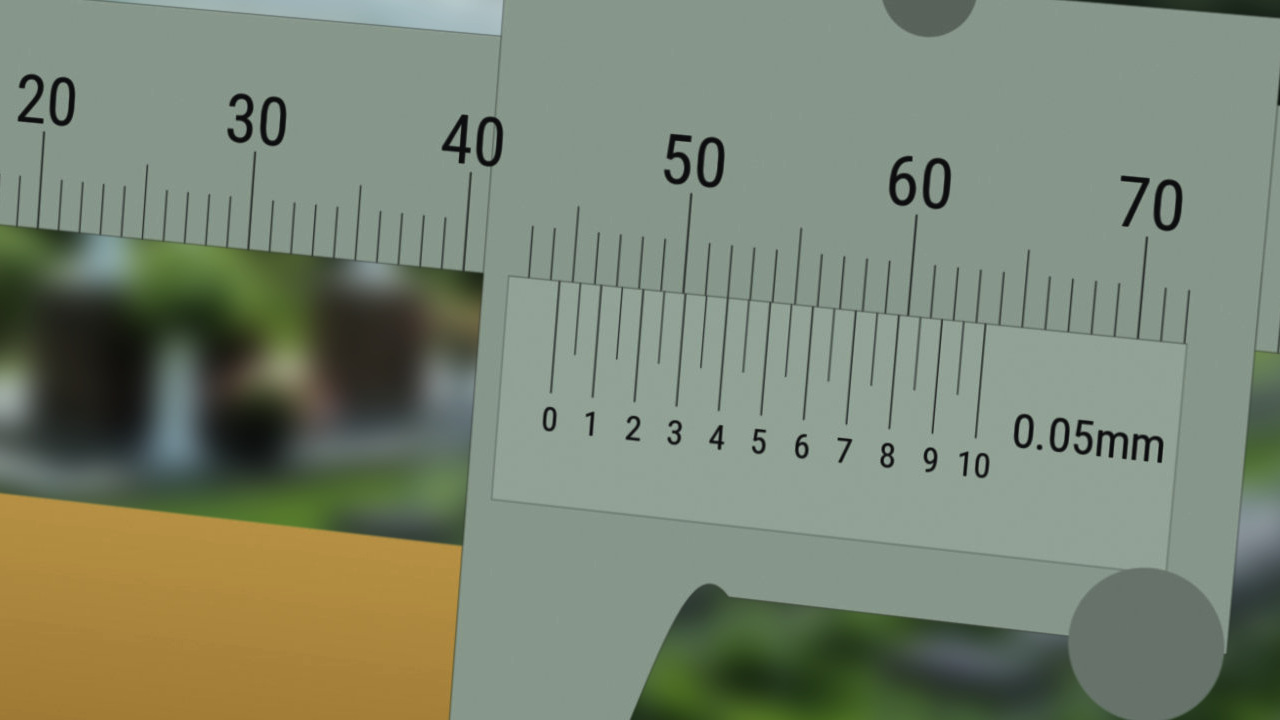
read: {"value": 44.4, "unit": "mm"}
